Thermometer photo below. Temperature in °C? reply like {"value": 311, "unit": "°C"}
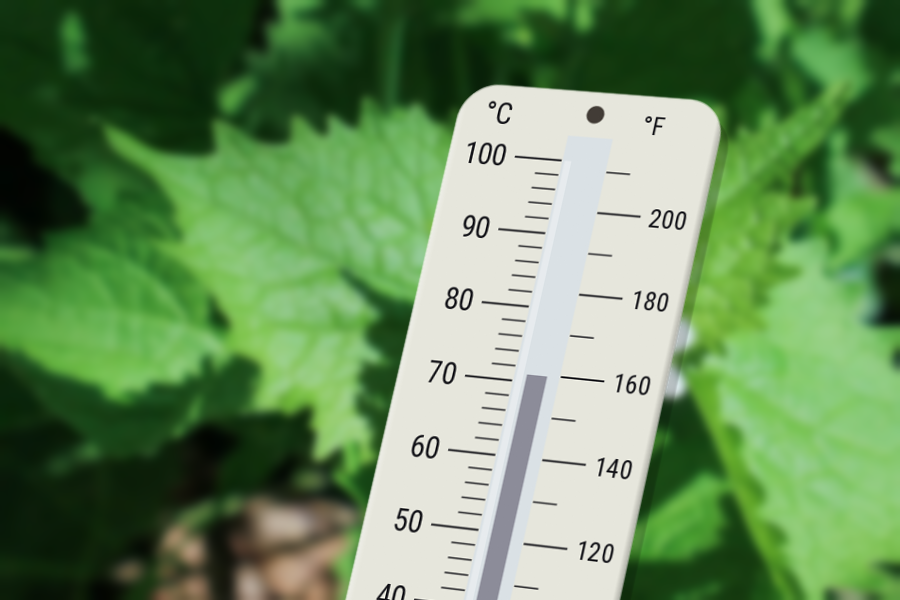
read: {"value": 71, "unit": "°C"}
